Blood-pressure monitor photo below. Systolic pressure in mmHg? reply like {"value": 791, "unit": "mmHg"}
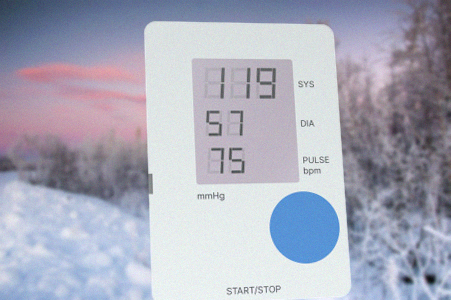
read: {"value": 119, "unit": "mmHg"}
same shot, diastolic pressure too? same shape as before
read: {"value": 57, "unit": "mmHg"}
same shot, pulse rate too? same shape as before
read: {"value": 75, "unit": "bpm"}
